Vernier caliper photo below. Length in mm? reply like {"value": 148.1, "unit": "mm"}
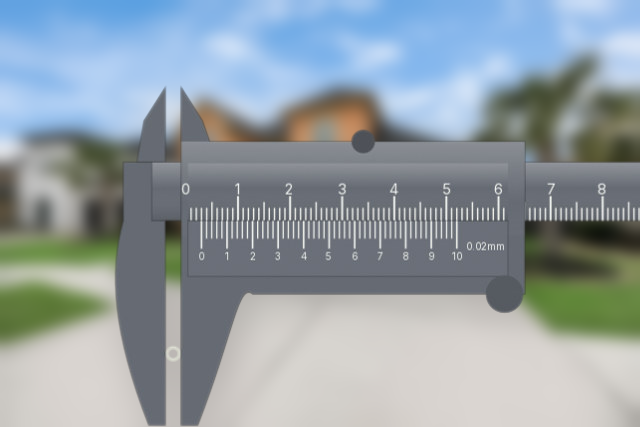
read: {"value": 3.0, "unit": "mm"}
